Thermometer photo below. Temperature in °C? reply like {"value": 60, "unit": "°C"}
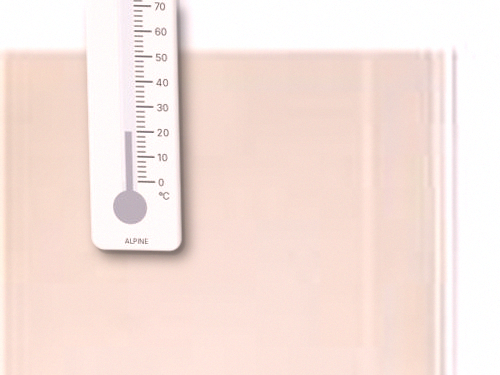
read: {"value": 20, "unit": "°C"}
